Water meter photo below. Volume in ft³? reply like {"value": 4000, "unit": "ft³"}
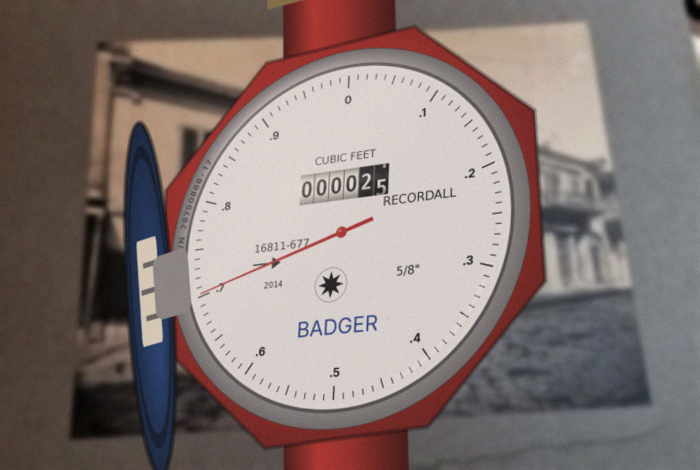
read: {"value": 24.70, "unit": "ft³"}
